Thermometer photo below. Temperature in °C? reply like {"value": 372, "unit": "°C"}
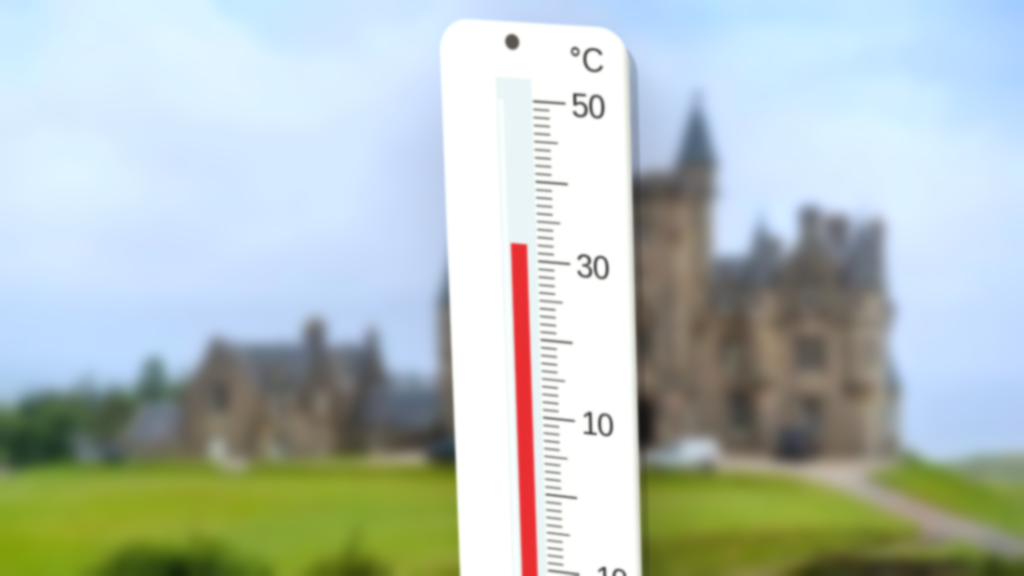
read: {"value": 32, "unit": "°C"}
